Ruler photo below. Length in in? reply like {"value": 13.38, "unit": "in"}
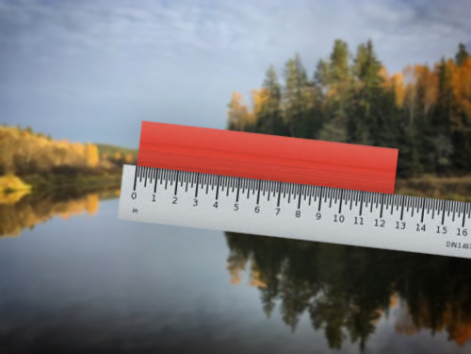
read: {"value": 12.5, "unit": "in"}
